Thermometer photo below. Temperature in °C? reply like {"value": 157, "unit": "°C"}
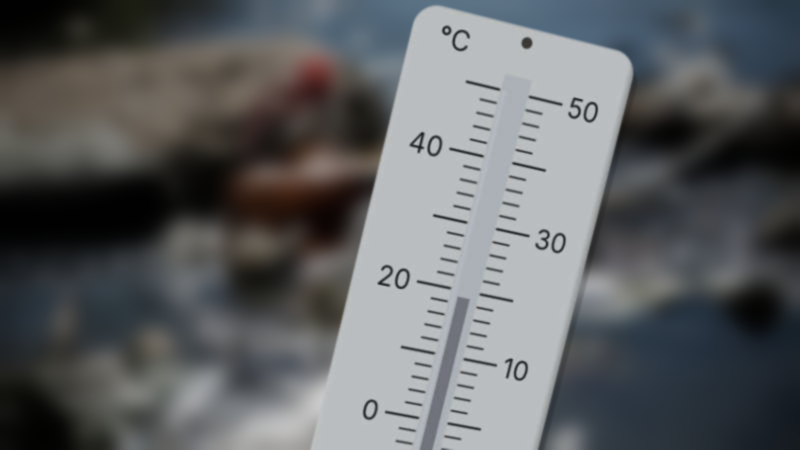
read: {"value": 19, "unit": "°C"}
